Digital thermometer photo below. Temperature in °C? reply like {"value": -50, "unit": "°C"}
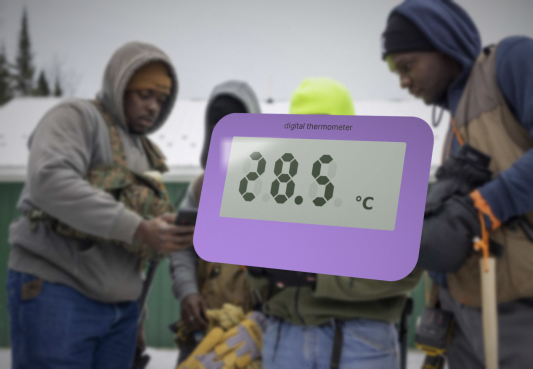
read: {"value": 28.5, "unit": "°C"}
